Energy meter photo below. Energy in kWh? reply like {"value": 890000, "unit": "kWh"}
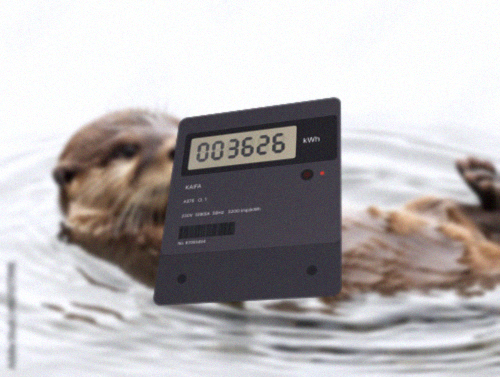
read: {"value": 3626, "unit": "kWh"}
